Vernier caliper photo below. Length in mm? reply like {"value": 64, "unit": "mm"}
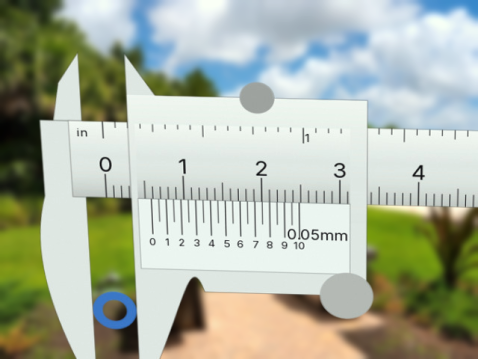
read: {"value": 5.8, "unit": "mm"}
